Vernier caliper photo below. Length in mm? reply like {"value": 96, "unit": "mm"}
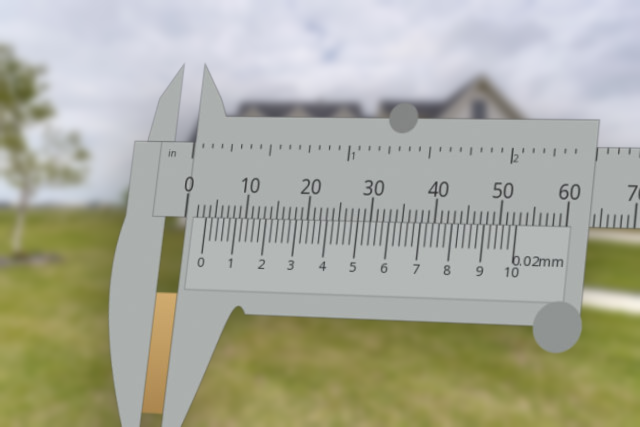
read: {"value": 3.5, "unit": "mm"}
